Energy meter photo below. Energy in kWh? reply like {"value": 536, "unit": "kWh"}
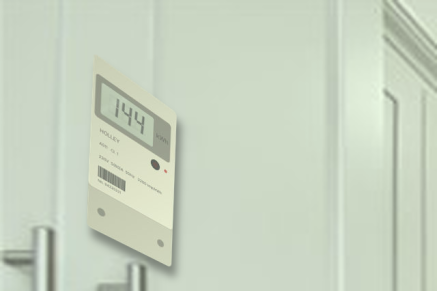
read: {"value": 144, "unit": "kWh"}
